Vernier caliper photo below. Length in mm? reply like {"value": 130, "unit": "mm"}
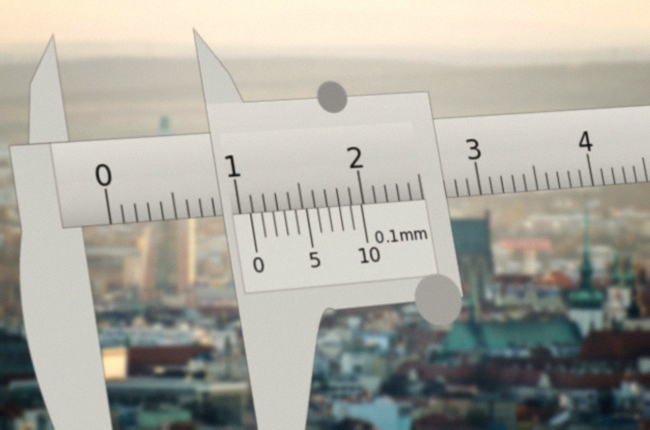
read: {"value": 10.8, "unit": "mm"}
